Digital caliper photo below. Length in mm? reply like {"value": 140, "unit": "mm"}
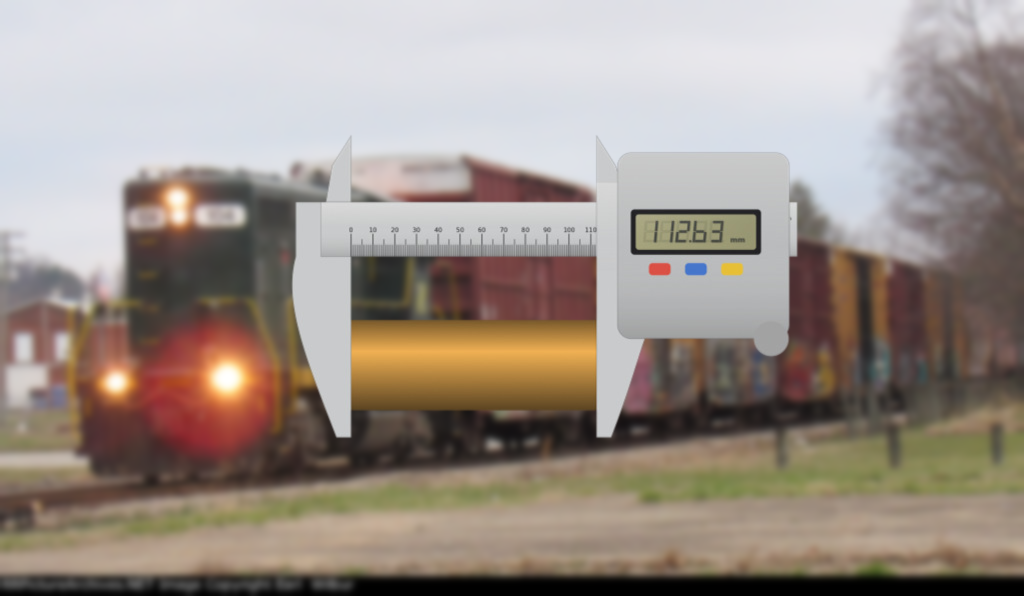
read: {"value": 112.63, "unit": "mm"}
